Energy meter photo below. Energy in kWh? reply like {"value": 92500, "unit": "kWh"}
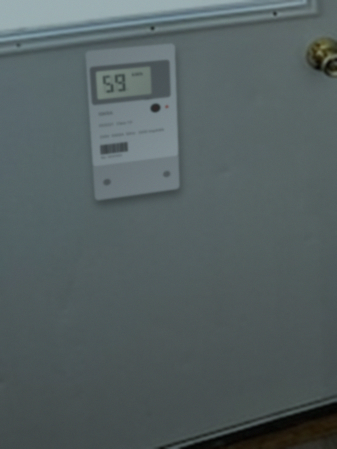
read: {"value": 59, "unit": "kWh"}
